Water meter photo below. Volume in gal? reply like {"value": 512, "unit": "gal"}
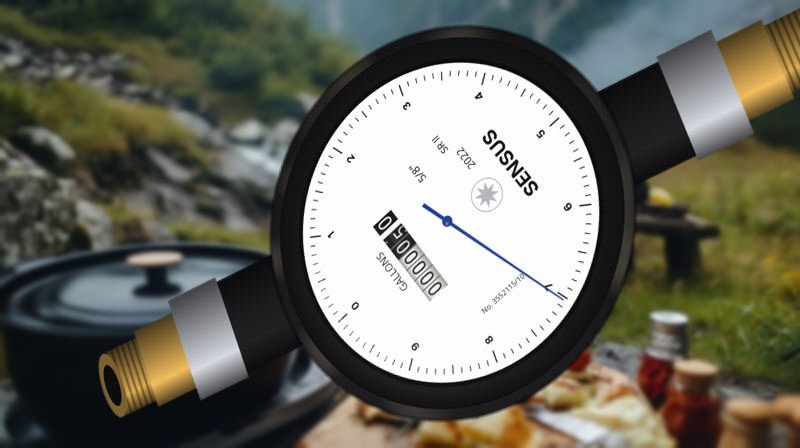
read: {"value": 47.0, "unit": "gal"}
